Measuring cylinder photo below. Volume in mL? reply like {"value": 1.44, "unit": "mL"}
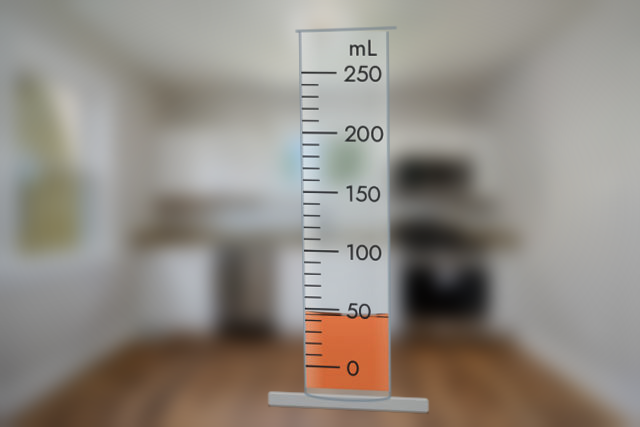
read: {"value": 45, "unit": "mL"}
